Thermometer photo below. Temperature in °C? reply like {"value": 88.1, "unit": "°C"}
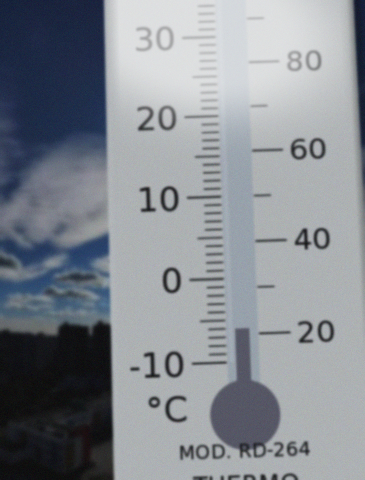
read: {"value": -6, "unit": "°C"}
